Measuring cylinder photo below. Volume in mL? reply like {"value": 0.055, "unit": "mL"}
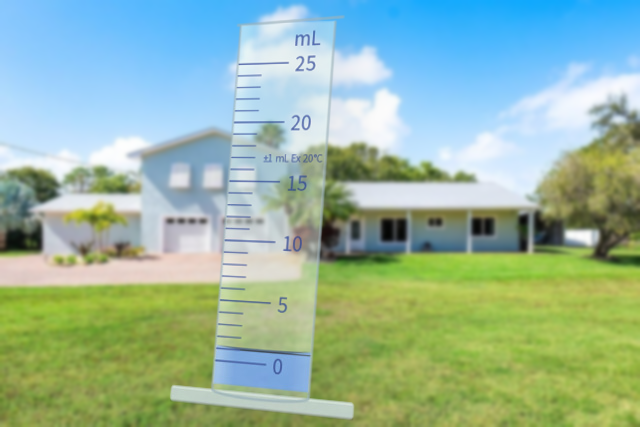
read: {"value": 1, "unit": "mL"}
